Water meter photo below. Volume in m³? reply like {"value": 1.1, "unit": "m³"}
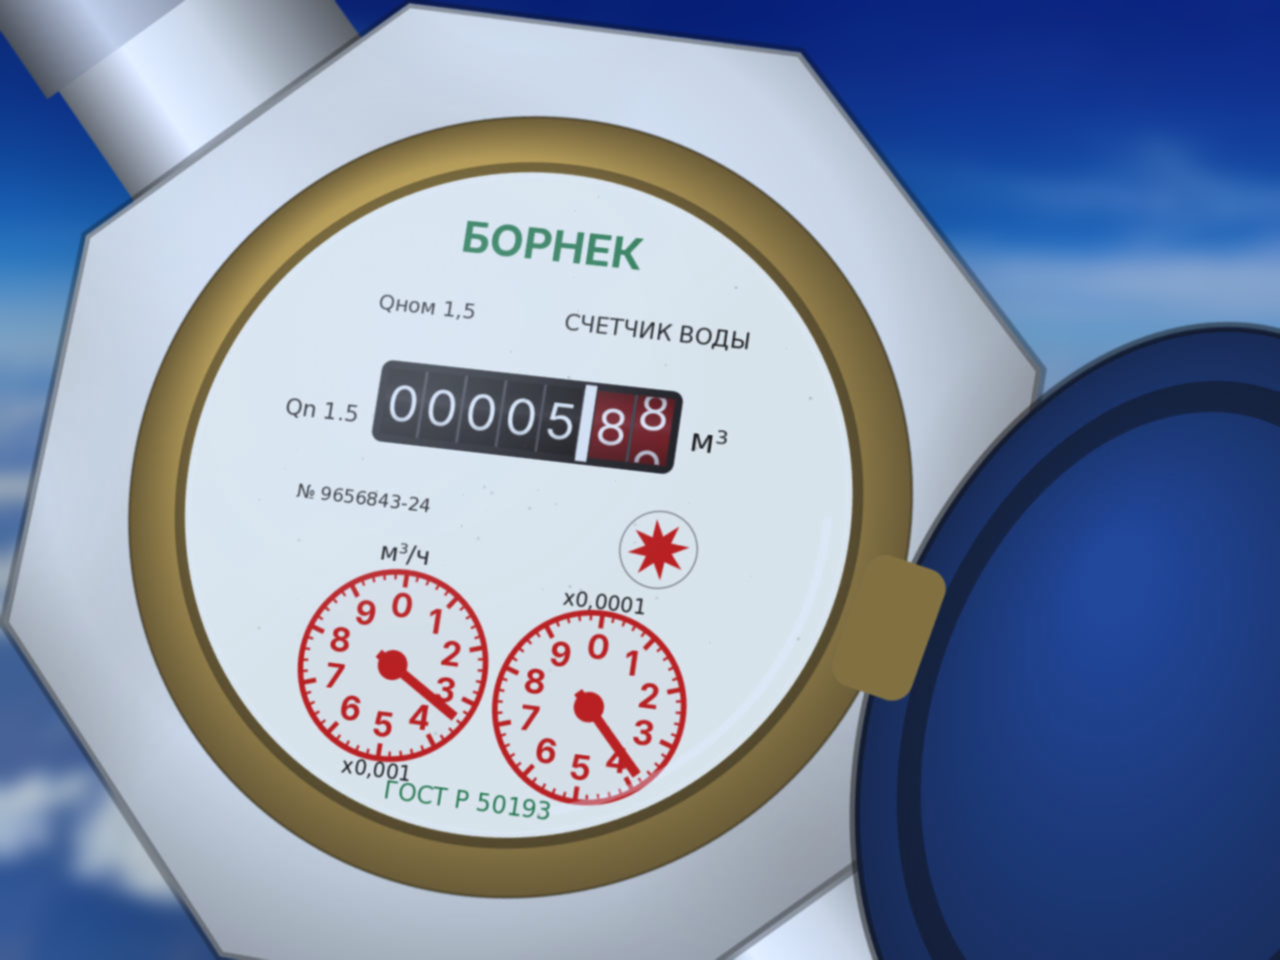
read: {"value": 5.8833, "unit": "m³"}
